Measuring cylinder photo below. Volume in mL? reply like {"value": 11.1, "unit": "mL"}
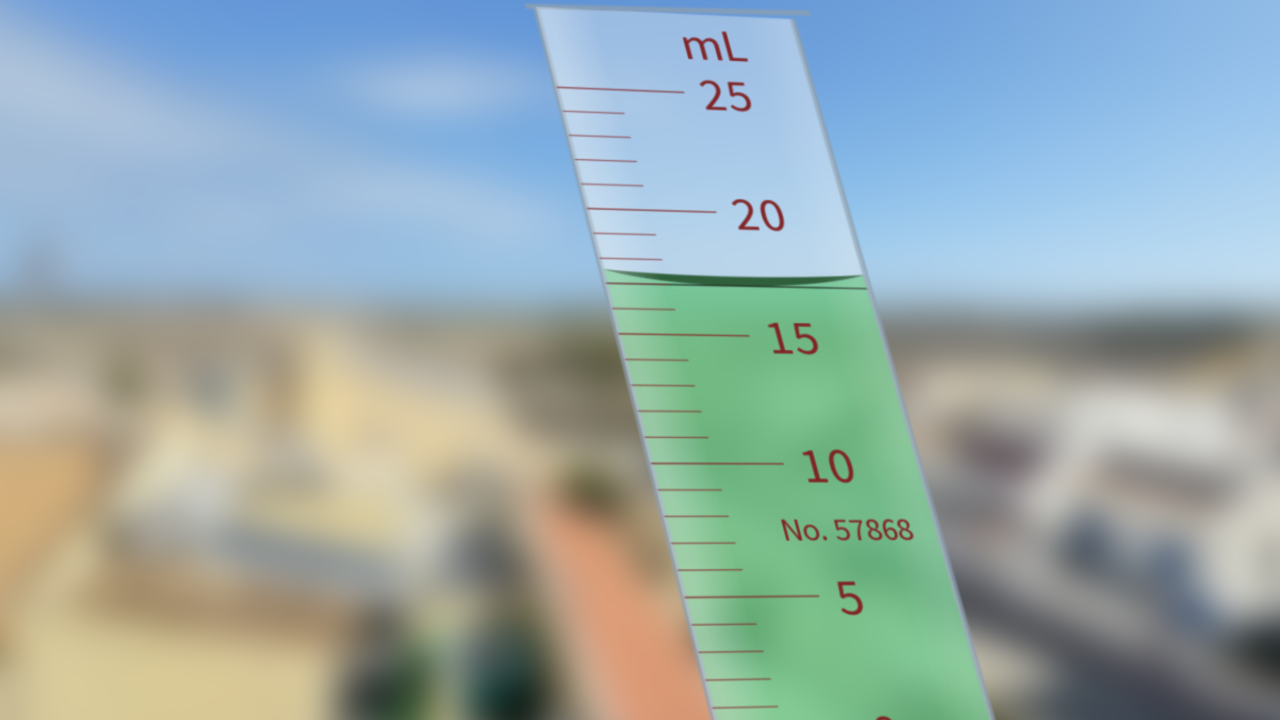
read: {"value": 17, "unit": "mL"}
